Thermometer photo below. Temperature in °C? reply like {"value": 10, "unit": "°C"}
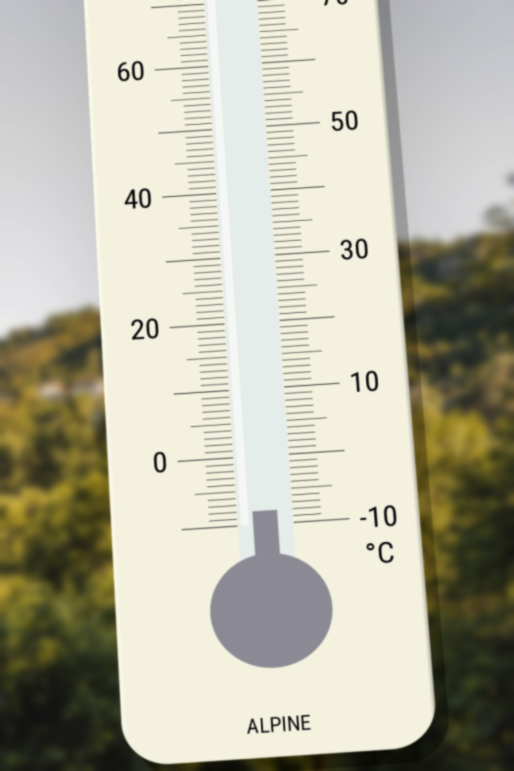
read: {"value": -8, "unit": "°C"}
